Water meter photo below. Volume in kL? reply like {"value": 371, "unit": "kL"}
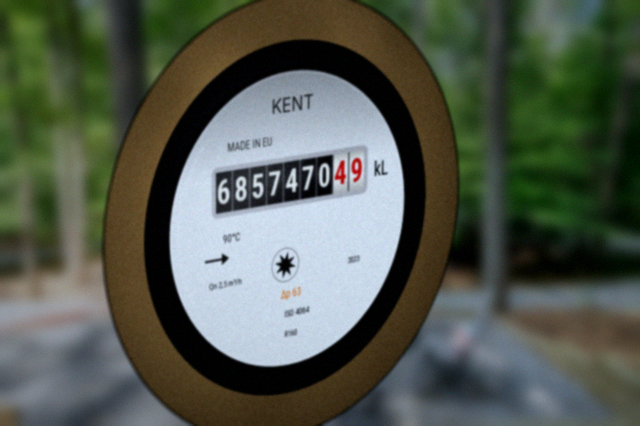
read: {"value": 6857470.49, "unit": "kL"}
